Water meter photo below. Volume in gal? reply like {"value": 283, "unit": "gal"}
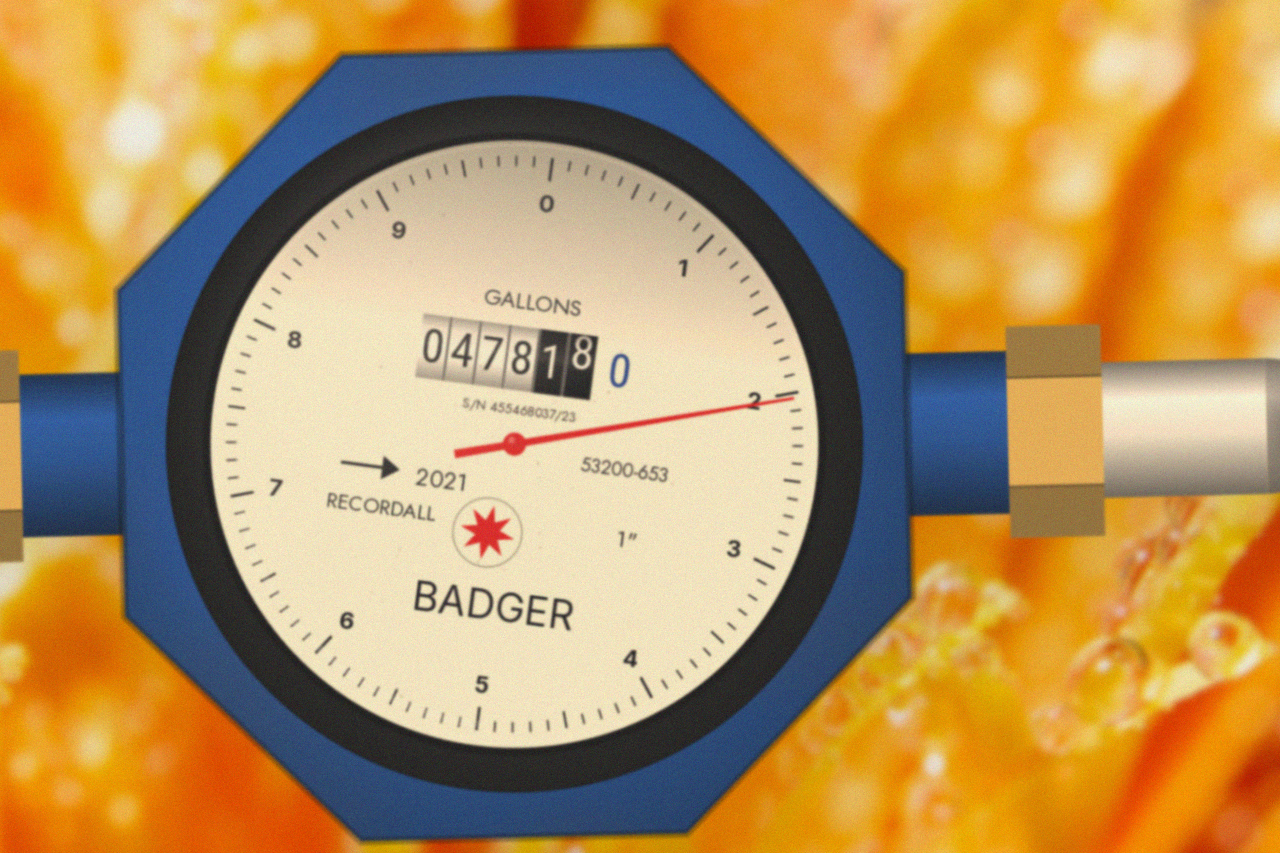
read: {"value": 478182.0, "unit": "gal"}
